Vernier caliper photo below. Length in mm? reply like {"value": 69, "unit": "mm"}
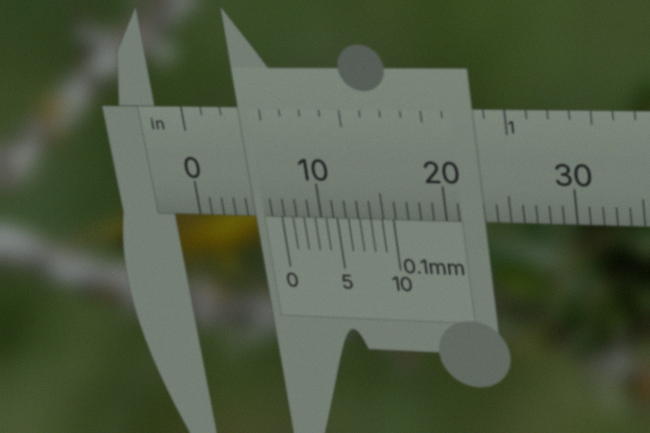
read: {"value": 6.8, "unit": "mm"}
